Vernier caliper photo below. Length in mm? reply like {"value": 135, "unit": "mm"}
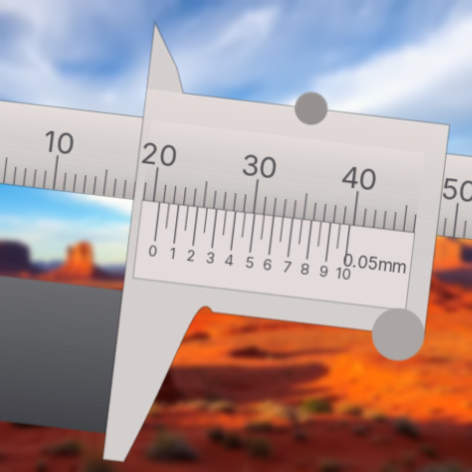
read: {"value": 20.6, "unit": "mm"}
